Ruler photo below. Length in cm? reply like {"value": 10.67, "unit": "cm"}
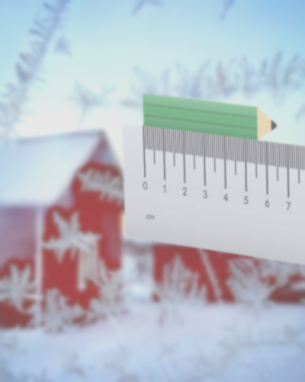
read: {"value": 6.5, "unit": "cm"}
